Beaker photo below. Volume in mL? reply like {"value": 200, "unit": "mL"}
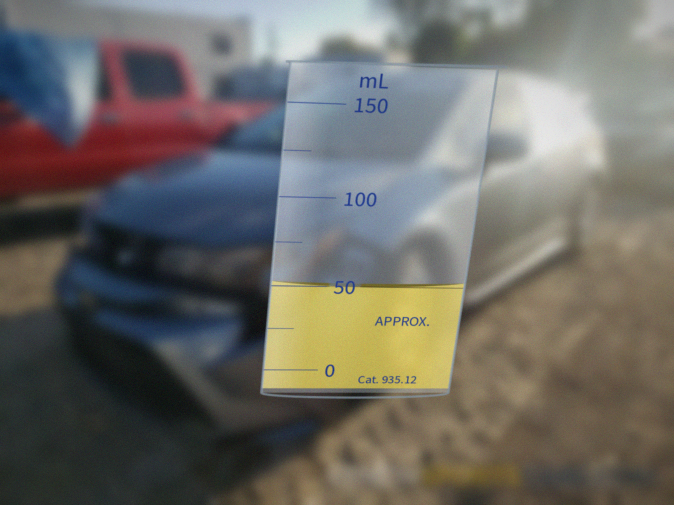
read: {"value": 50, "unit": "mL"}
